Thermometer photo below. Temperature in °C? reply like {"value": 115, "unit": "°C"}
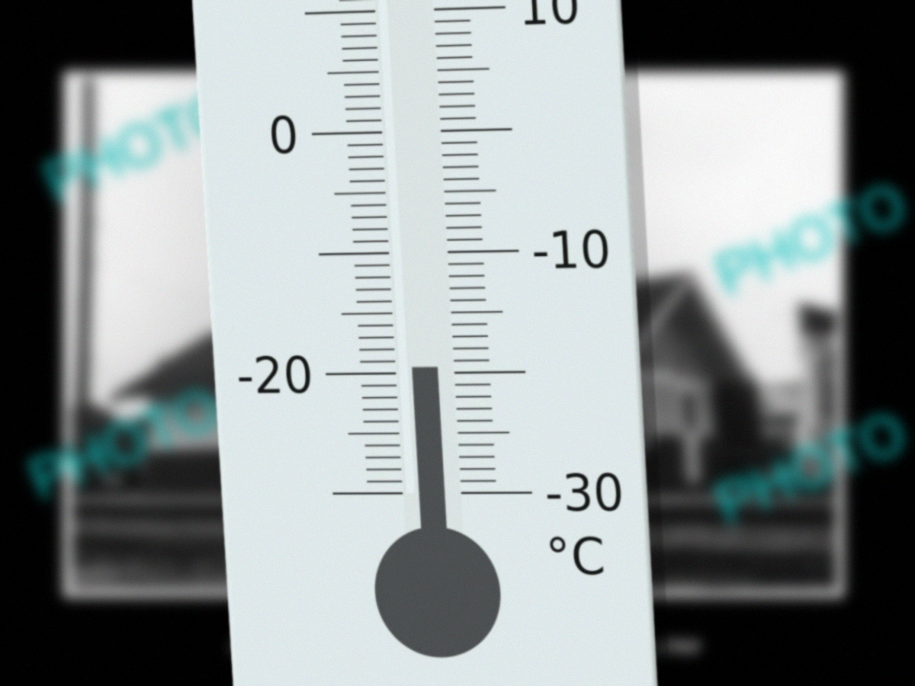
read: {"value": -19.5, "unit": "°C"}
